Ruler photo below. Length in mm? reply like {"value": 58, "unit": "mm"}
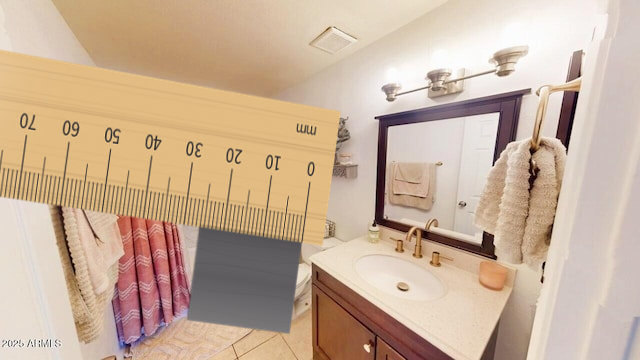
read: {"value": 26, "unit": "mm"}
